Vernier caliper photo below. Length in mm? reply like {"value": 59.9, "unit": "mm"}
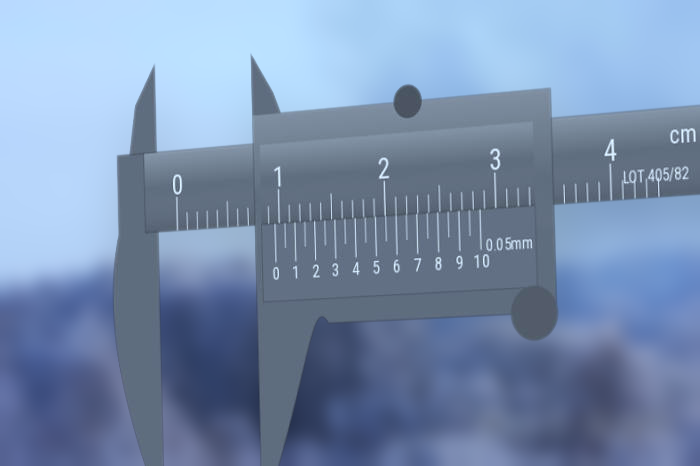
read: {"value": 9.6, "unit": "mm"}
